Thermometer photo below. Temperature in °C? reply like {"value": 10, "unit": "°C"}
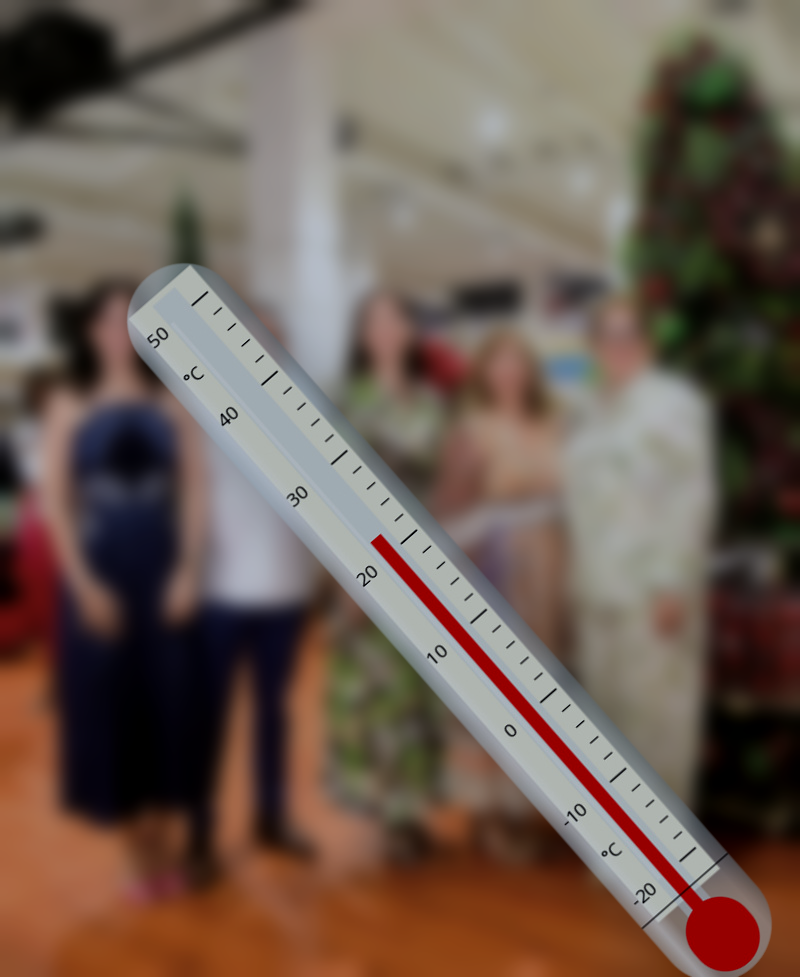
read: {"value": 22, "unit": "°C"}
